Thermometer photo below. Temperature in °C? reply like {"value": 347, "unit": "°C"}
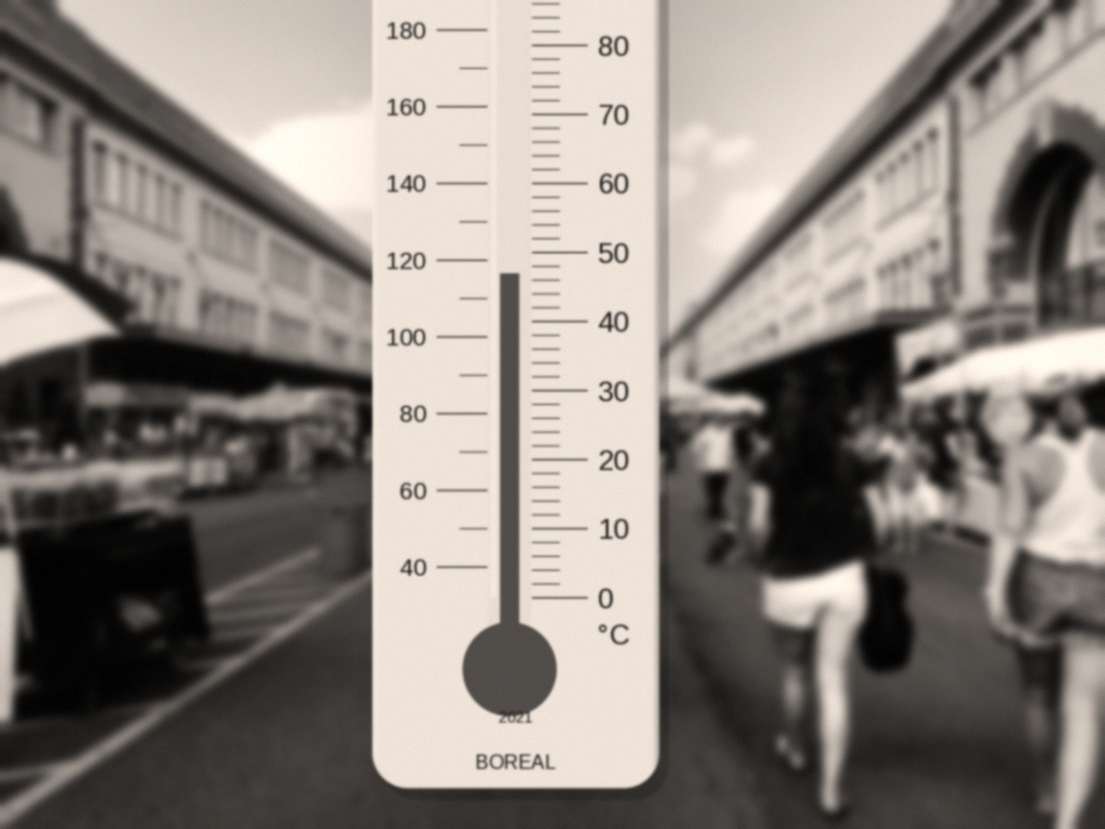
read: {"value": 47, "unit": "°C"}
